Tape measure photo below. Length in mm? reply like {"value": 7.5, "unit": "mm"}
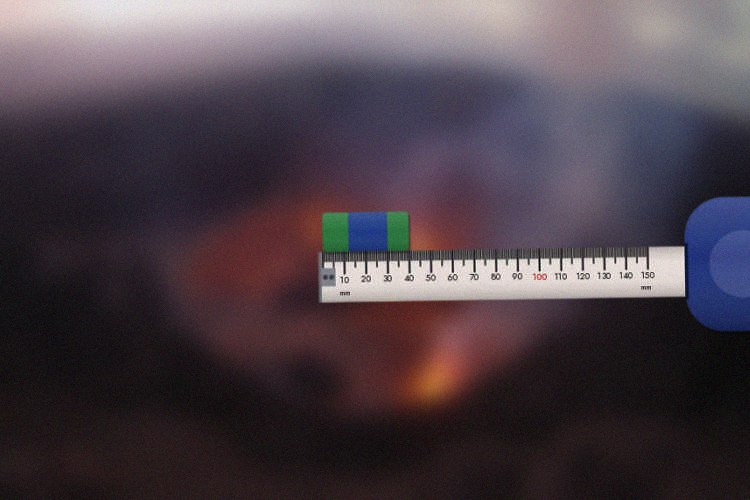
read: {"value": 40, "unit": "mm"}
